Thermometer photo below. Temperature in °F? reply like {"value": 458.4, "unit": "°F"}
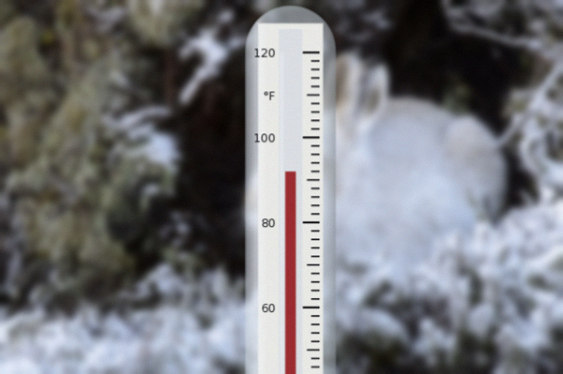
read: {"value": 92, "unit": "°F"}
